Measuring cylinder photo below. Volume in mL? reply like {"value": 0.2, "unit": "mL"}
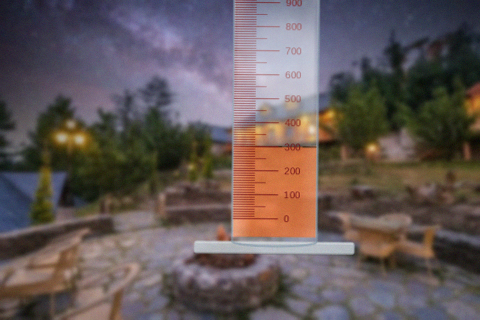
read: {"value": 300, "unit": "mL"}
